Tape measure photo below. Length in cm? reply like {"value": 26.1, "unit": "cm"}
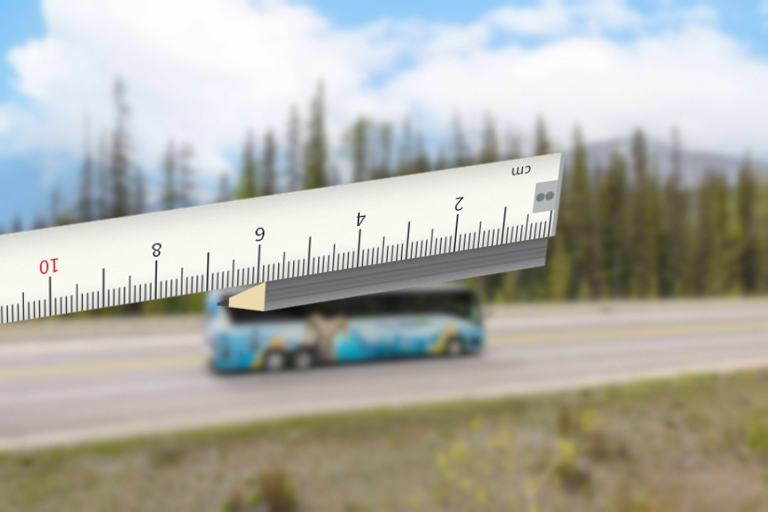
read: {"value": 6.8, "unit": "cm"}
